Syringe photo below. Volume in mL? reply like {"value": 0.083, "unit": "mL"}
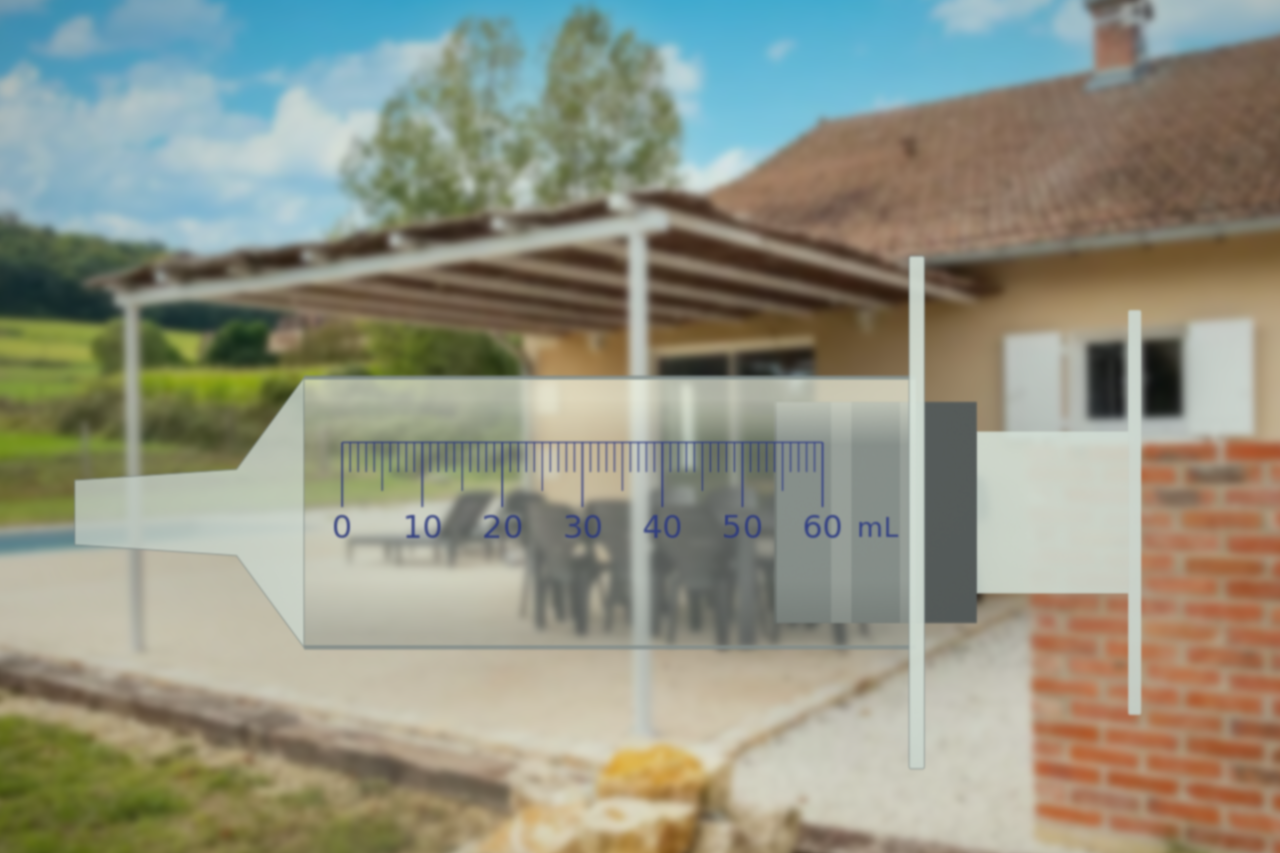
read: {"value": 54, "unit": "mL"}
